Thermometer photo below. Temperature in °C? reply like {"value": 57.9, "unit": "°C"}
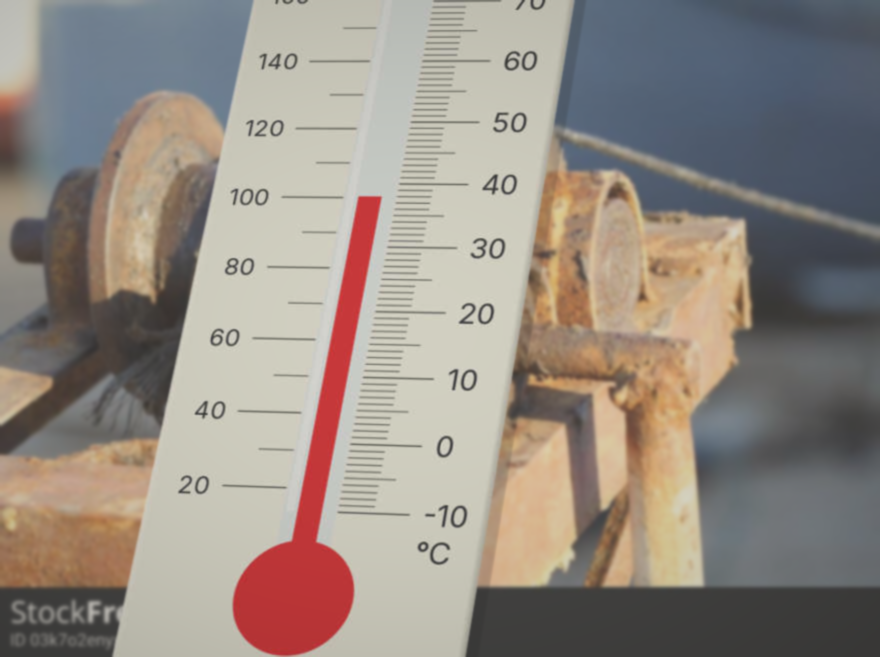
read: {"value": 38, "unit": "°C"}
